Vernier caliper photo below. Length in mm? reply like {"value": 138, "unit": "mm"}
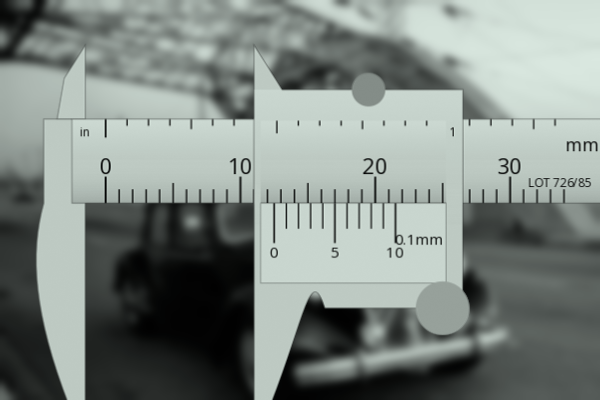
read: {"value": 12.5, "unit": "mm"}
